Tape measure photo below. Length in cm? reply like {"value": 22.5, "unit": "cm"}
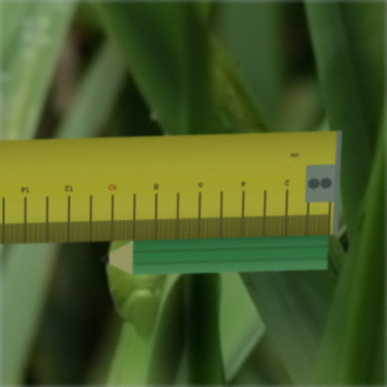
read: {"value": 10.5, "unit": "cm"}
